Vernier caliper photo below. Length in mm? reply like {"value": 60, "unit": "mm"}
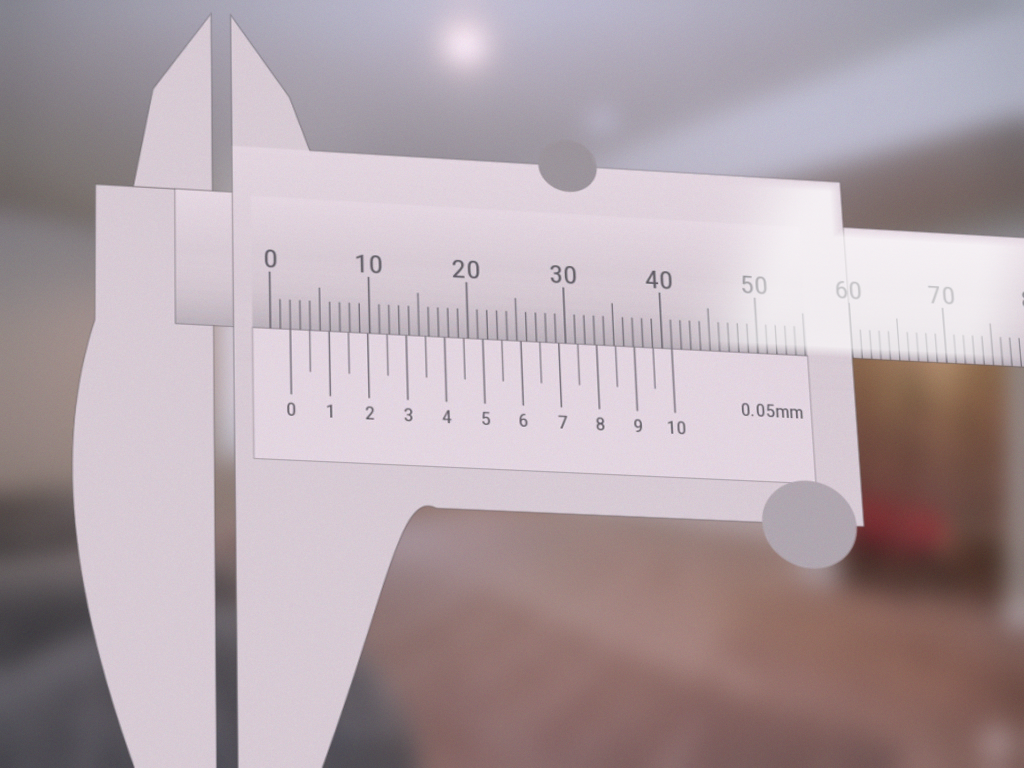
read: {"value": 2.0, "unit": "mm"}
